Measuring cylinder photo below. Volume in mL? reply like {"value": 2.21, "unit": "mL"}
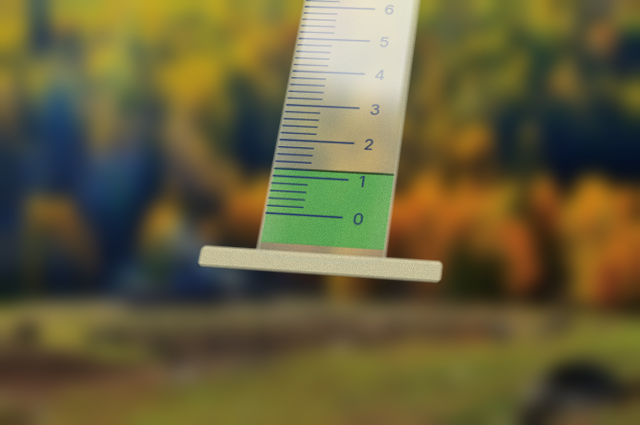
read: {"value": 1.2, "unit": "mL"}
